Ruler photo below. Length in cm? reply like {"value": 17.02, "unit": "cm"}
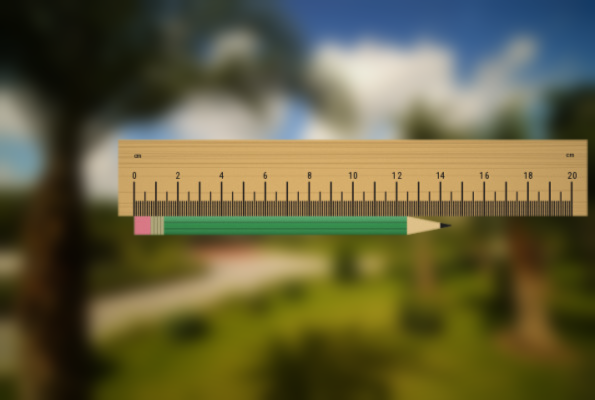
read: {"value": 14.5, "unit": "cm"}
